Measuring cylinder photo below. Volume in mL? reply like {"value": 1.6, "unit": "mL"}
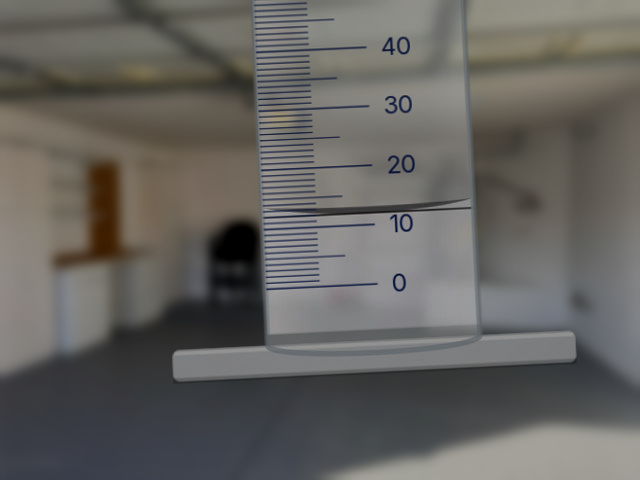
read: {"value": 12, "unit": "mL"}
